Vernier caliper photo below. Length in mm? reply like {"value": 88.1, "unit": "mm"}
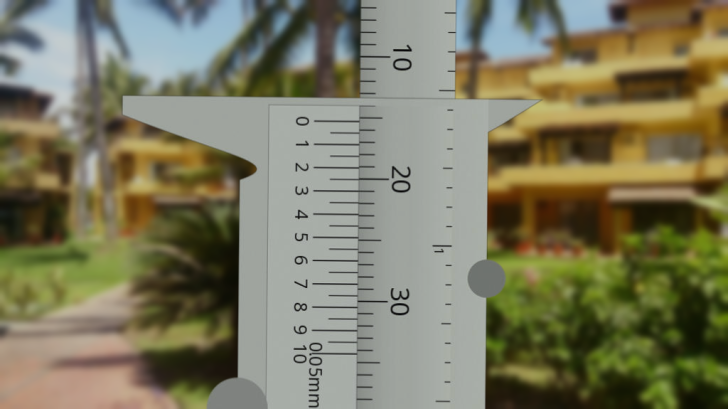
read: {"value": 15.3, "unit": "mm"}
